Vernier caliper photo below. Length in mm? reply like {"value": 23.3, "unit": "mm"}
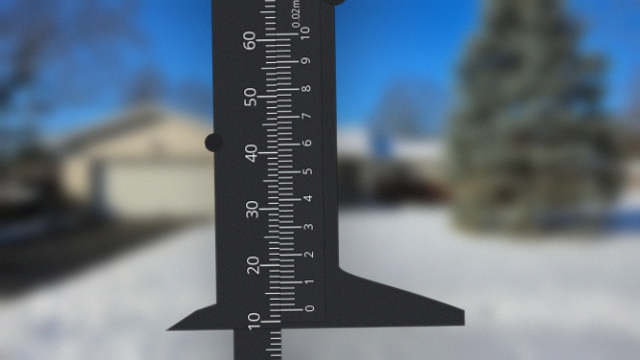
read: {"value": 12.0, "unit": "mm"}
